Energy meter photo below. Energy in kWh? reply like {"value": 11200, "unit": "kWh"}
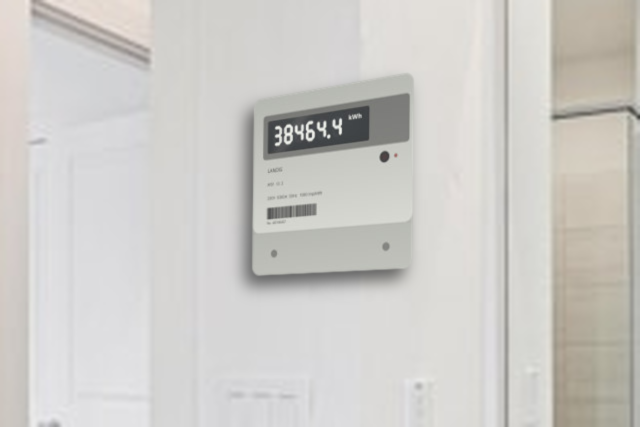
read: {"value": 38464.4, "unit": "kWh"}
